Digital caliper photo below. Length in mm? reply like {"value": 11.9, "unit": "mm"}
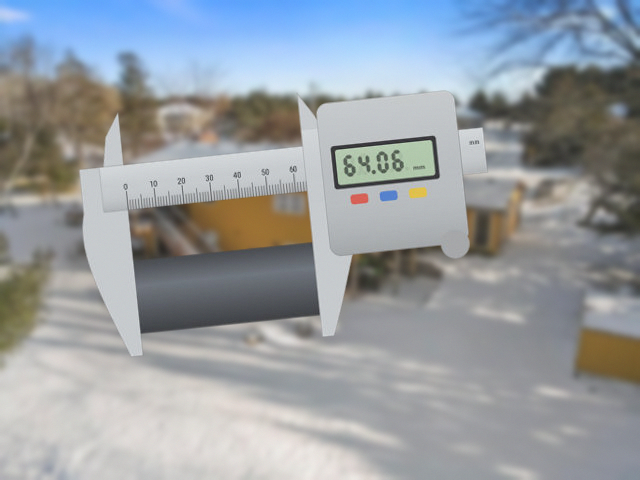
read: {"value": 64.06, "unit": "mm"}
